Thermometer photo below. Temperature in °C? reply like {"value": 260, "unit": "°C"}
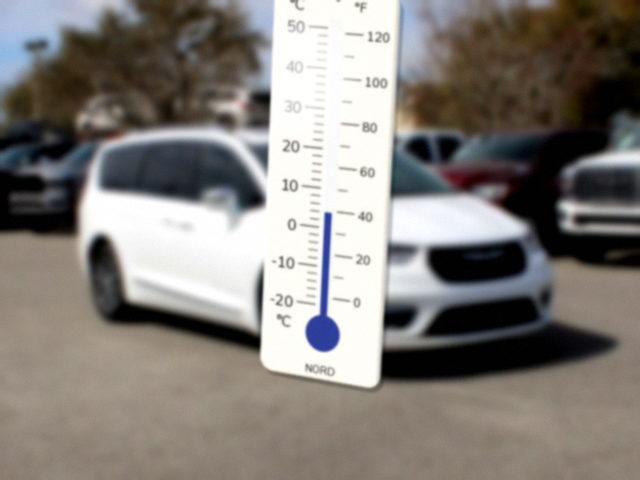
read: {"value": 4, "unit": "°C"}
